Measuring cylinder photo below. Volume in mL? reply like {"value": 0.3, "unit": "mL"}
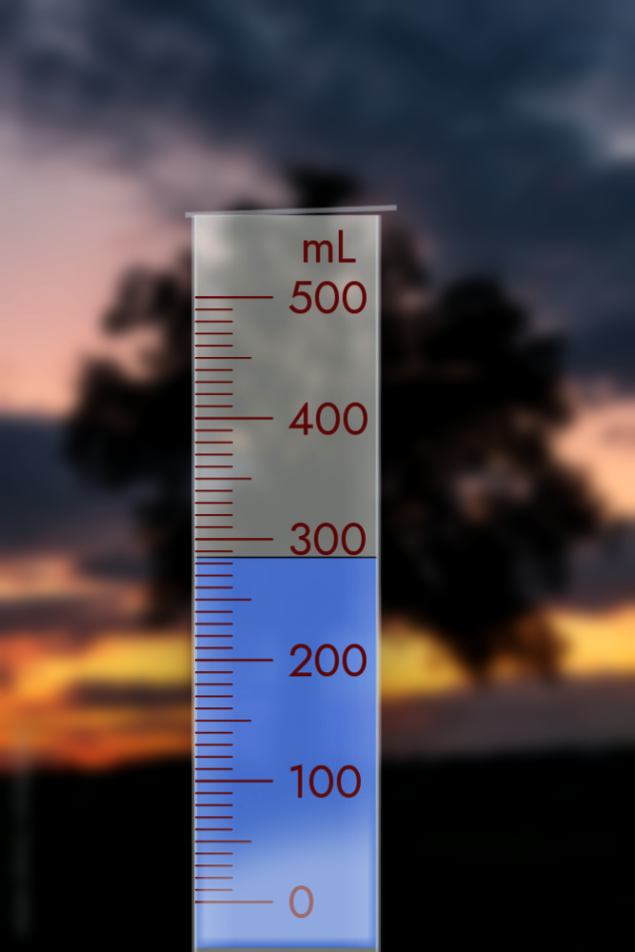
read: {"value": 285, "unit": "mL"}
